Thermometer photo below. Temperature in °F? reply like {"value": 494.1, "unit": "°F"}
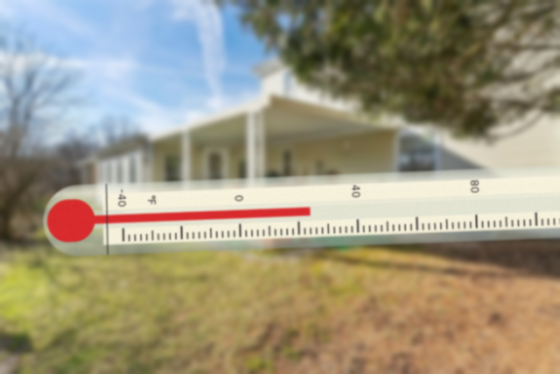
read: {"value": 24, "unit": "°F"}
